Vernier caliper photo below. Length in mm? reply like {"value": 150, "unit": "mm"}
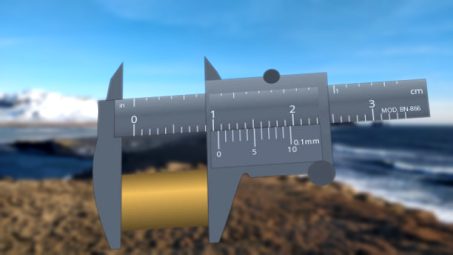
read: {"value": 10.6, "unit": "mm"}
